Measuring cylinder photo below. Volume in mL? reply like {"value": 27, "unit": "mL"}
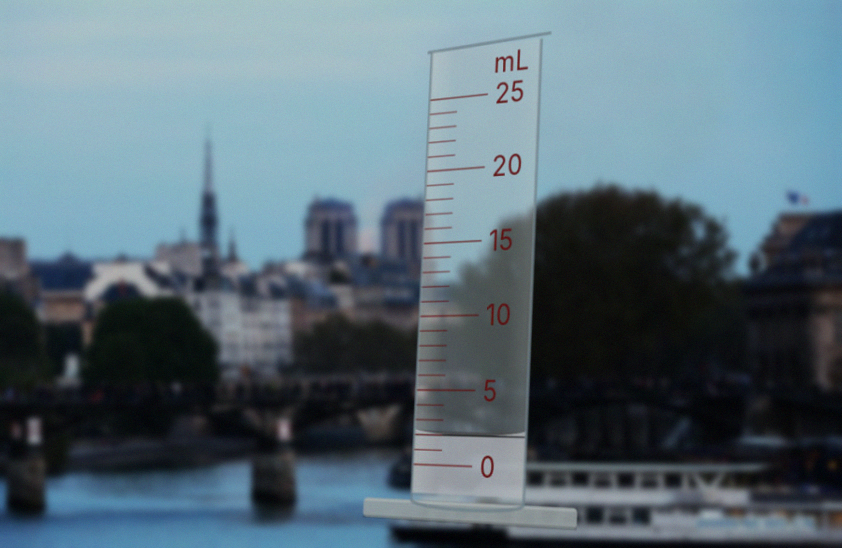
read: {"value": 2, "unit": "mL"}
